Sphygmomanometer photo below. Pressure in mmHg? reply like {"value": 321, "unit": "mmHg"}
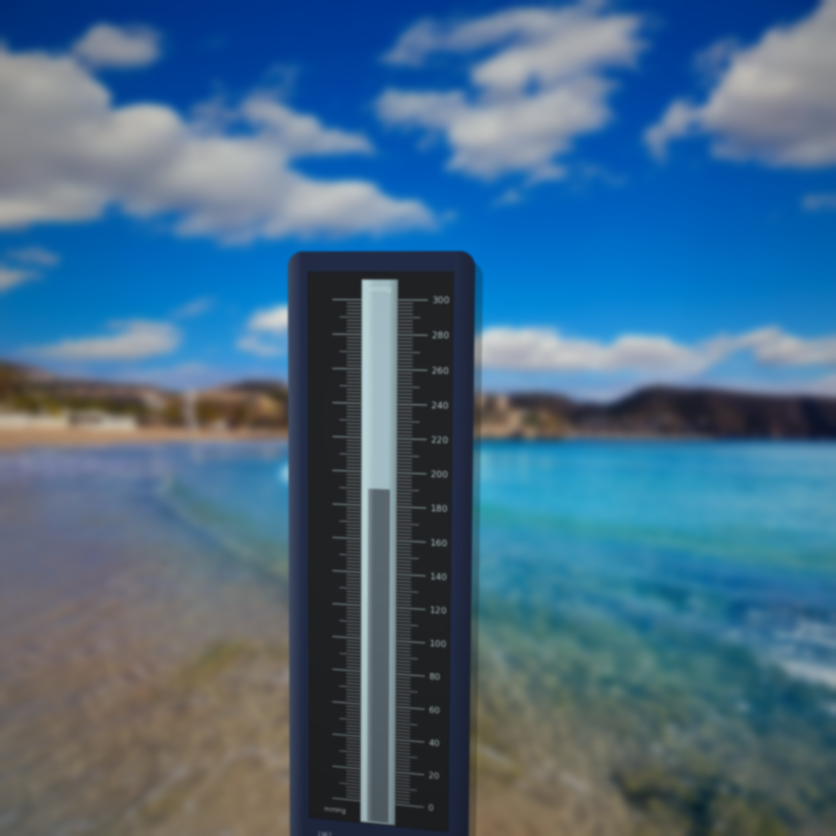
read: {"value": 190, "unit": "mmHg"}
